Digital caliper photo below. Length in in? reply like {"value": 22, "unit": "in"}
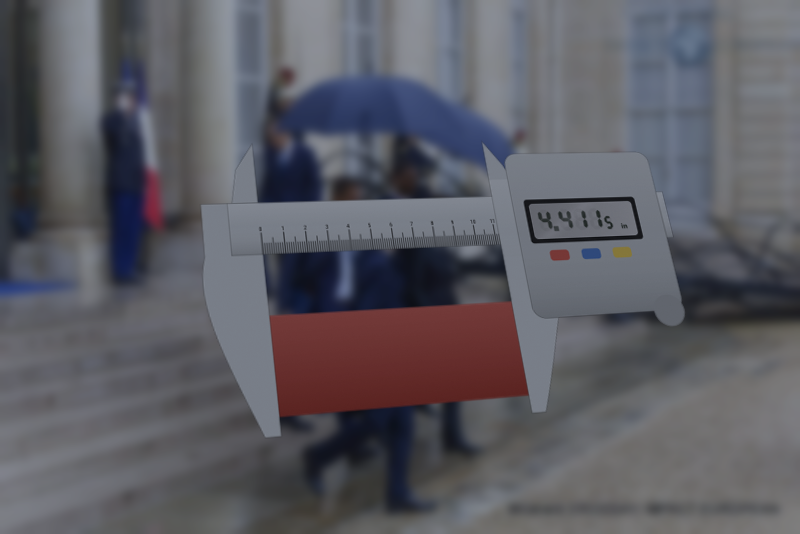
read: {"value": 4.4115, "unit": "in"}
